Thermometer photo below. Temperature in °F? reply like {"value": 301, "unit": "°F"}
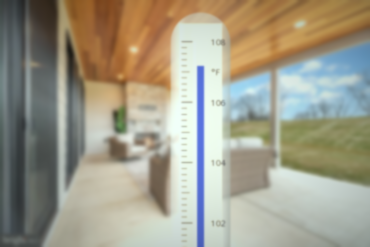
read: {"value": 107.2, "unit": "°F"}
